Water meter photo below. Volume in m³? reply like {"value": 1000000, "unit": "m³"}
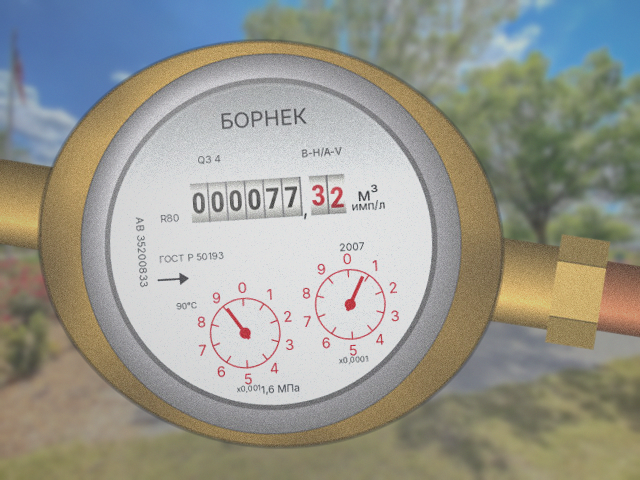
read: {"value": 77.3190, "unit": "m³"}
